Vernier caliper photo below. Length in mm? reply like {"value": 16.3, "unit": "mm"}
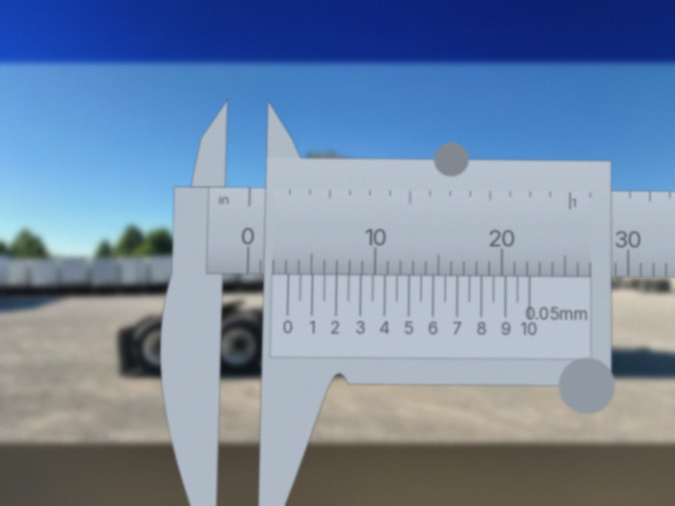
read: {"value": 3.2, "unit": "mm"}
